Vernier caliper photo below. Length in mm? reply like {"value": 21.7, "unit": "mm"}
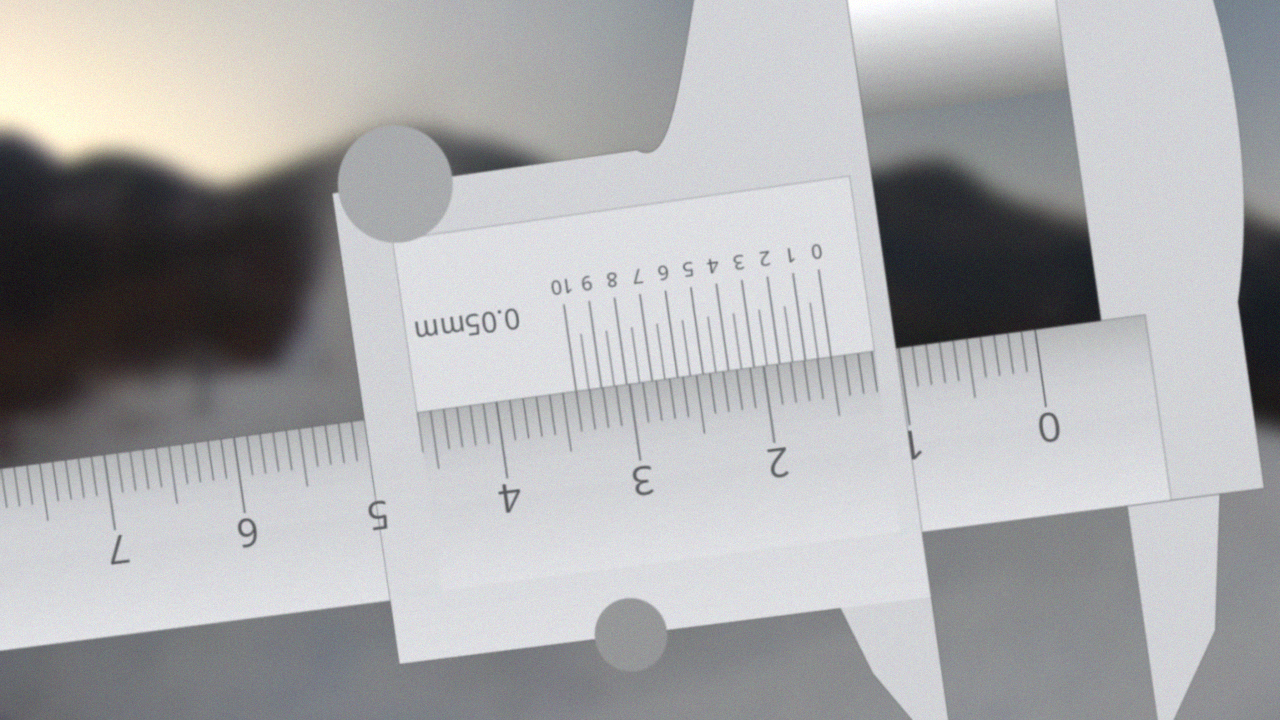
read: {"value": 15.0, "unit": "mm"}
